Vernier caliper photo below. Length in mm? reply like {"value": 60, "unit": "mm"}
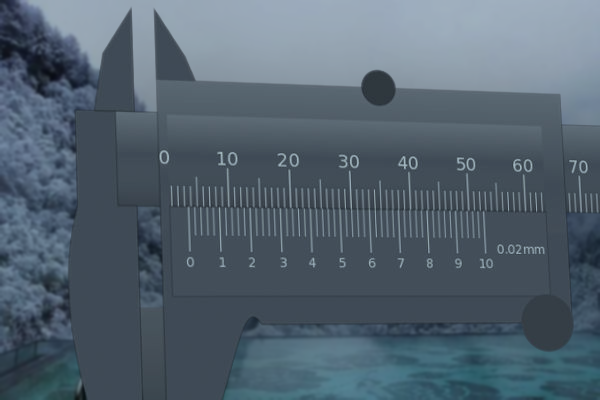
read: {"value": 3.6, "unit": "mm"}
